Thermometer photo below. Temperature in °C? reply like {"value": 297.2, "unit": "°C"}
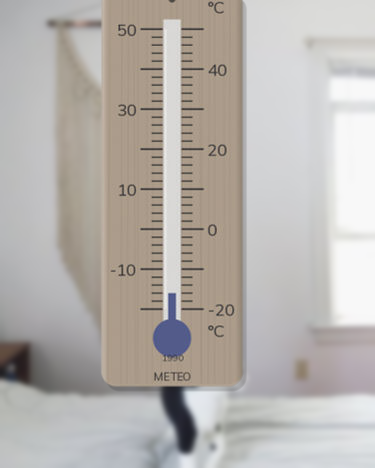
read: {"value": -16, "unit": "°C"}
